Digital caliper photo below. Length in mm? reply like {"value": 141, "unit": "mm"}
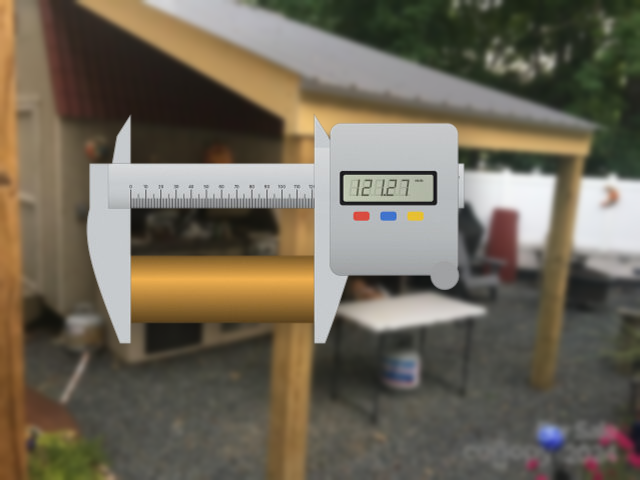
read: {"value": 121.27, "unit": "mm"}
